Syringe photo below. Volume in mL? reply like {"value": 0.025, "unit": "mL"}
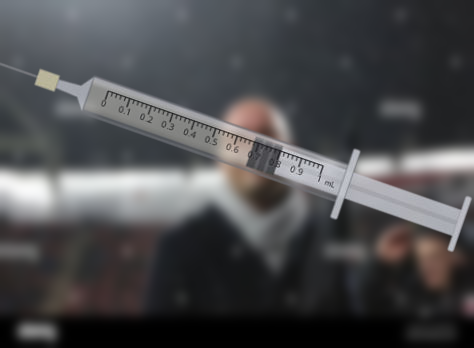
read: {"value": 0.68, "unit": "mL"}
